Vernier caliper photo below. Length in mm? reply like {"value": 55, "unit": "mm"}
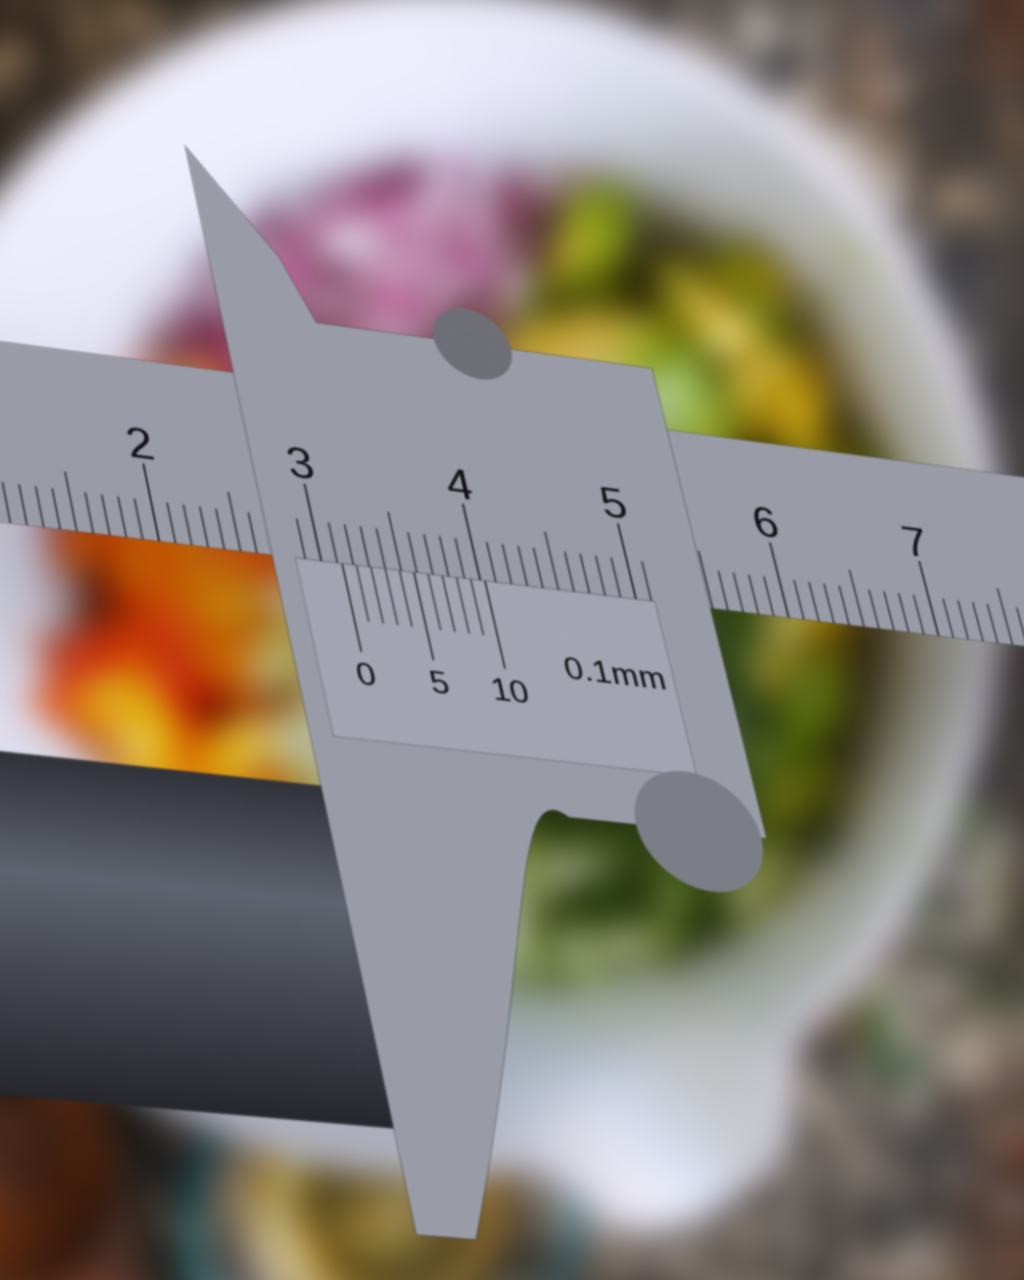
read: {"value": 31.3, "unit": "mm"}
